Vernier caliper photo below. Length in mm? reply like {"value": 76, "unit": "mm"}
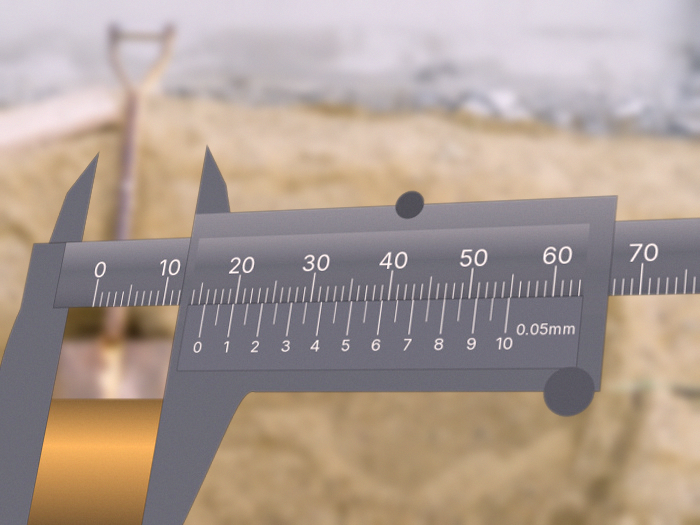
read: {"value": 15.8, "unit": "mm"}
